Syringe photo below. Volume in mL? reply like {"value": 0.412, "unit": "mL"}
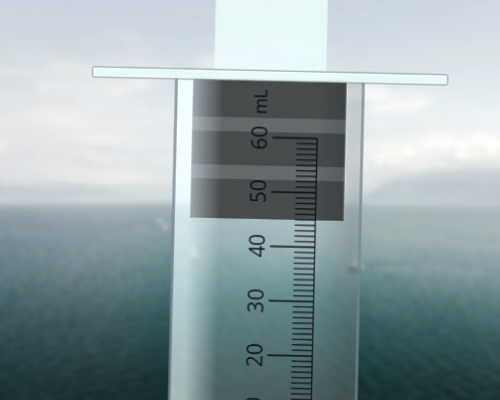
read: {"value": 45, "unit": "mL"}
